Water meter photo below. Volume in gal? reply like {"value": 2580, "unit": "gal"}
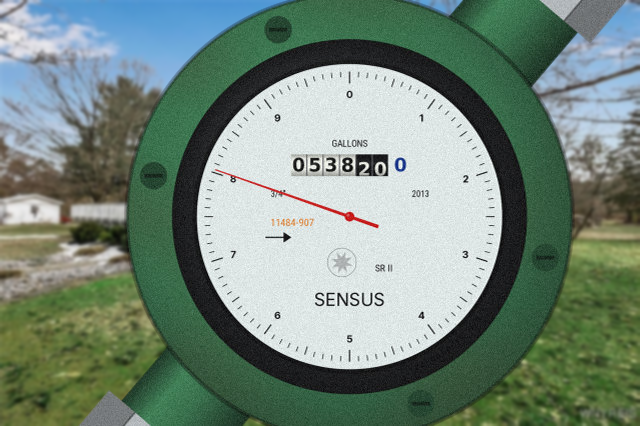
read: {"value": 538198.0, "unit": "gal"}
